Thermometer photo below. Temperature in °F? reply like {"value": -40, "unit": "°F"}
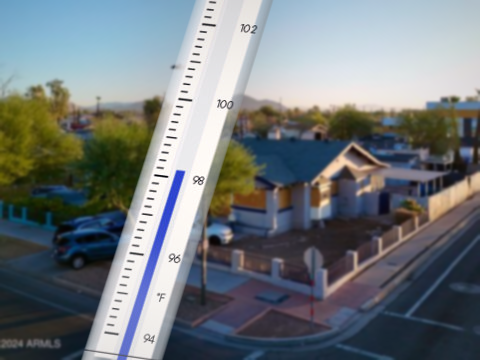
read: {"value": 98.2, "unit": "°F"}
